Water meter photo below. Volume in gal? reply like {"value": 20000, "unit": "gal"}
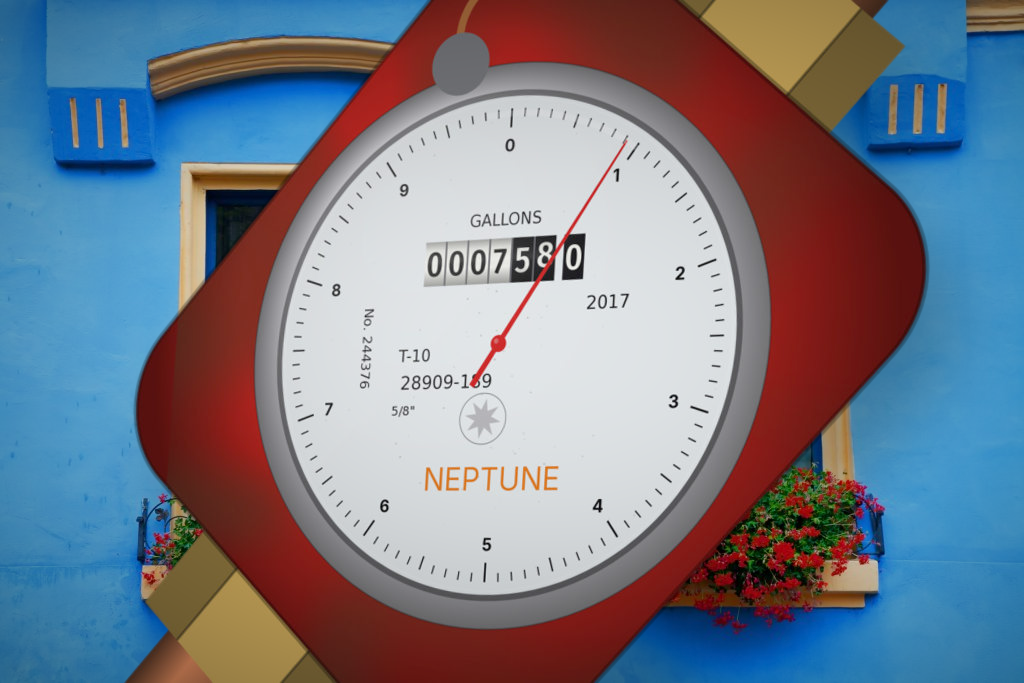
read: {"value": 7580.9, "unit": "gal"}
